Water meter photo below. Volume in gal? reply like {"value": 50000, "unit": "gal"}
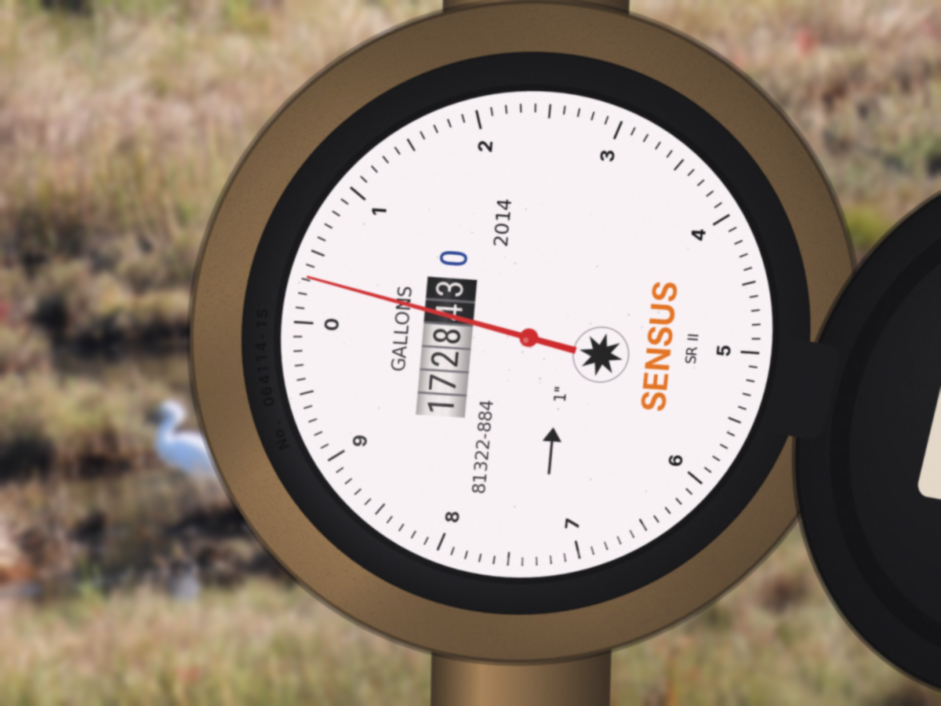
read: {"value": 1728430.3, "unit": "gal"}
